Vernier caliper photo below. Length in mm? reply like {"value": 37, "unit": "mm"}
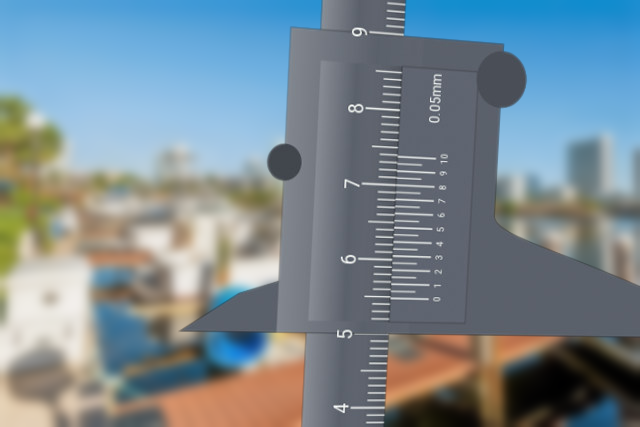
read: {"value": 54.8, "unit": "mm"}
